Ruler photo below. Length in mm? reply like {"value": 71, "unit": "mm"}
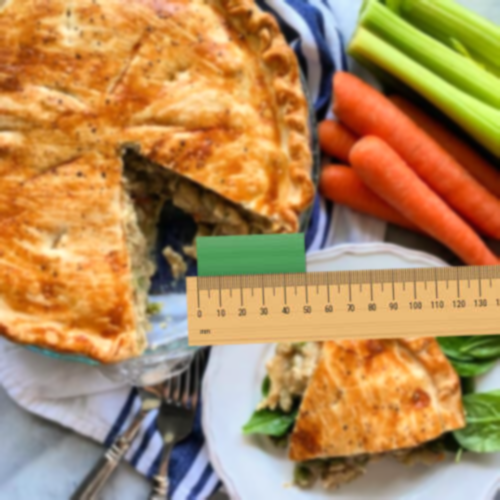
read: {"value": 50, "unit": "mm"}
